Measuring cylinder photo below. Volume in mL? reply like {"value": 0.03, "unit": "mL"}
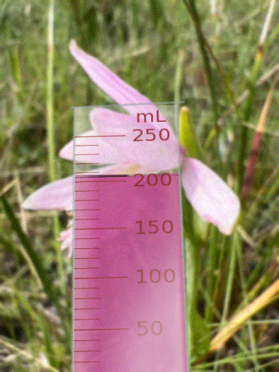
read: {"value": 205, "unit": "mL"}
